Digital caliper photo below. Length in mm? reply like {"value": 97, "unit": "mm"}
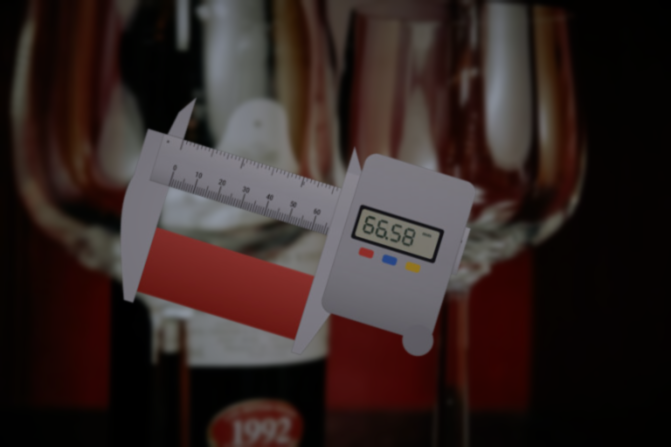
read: {"value": 66.58, "unit": "mm"}
